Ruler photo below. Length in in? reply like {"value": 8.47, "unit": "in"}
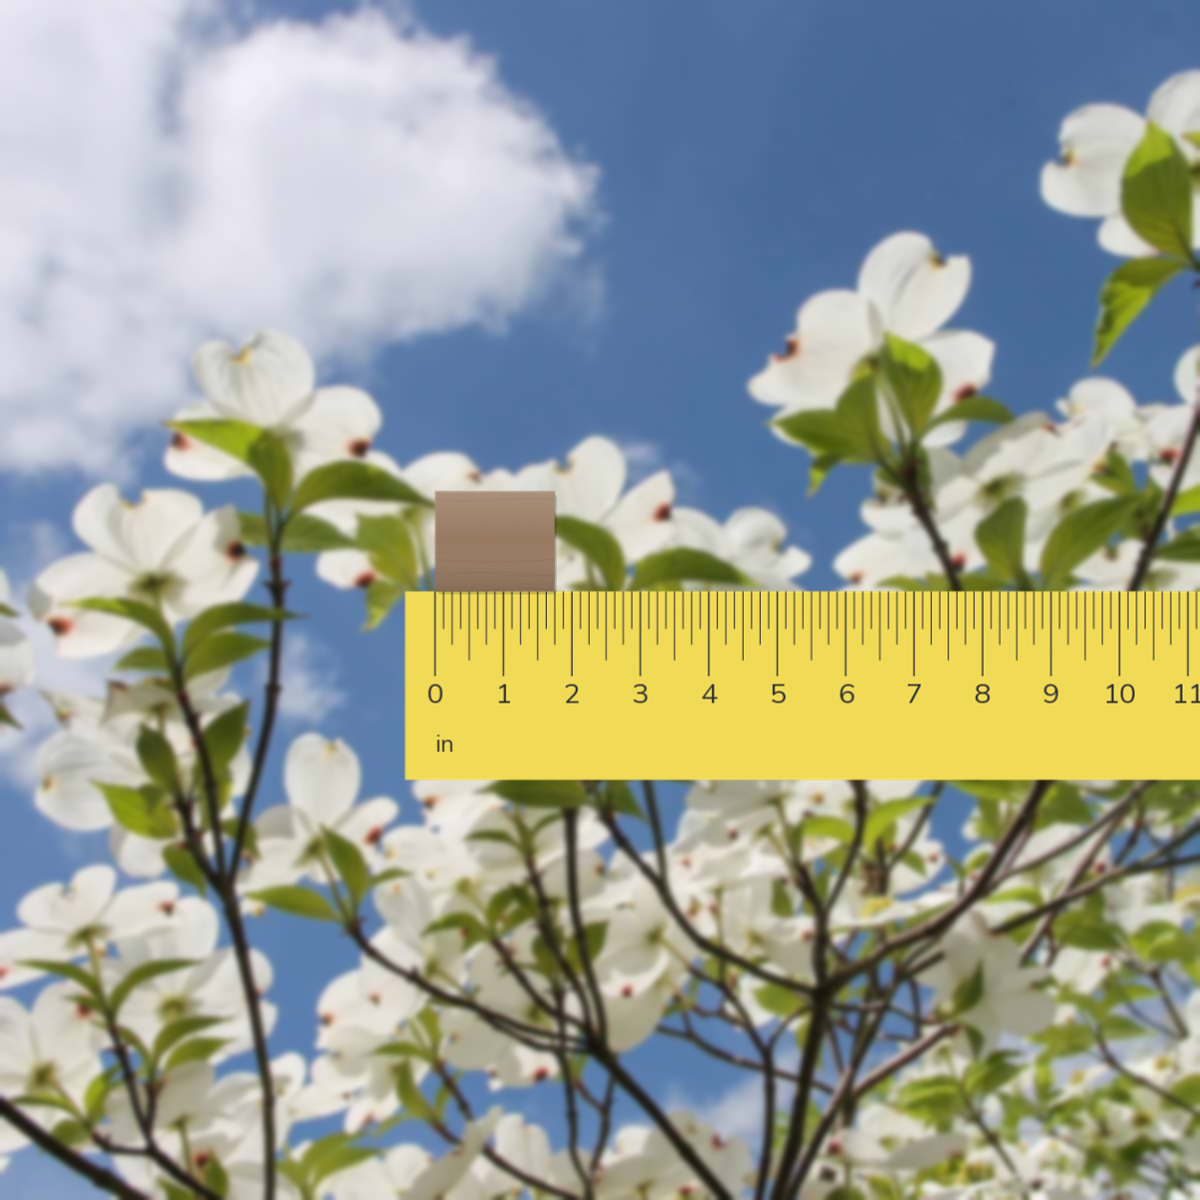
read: {"value": 1.75, "unit": "in"}
